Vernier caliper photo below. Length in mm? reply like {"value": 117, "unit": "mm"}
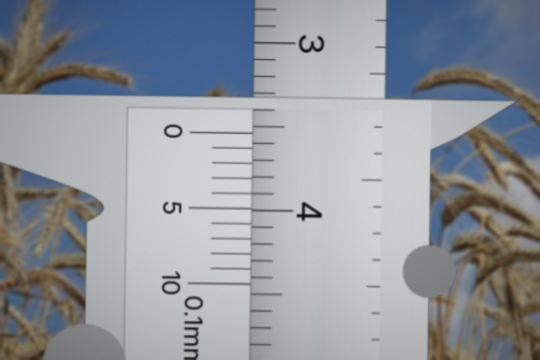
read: {"value": 35.4, "unit": "mm"}
